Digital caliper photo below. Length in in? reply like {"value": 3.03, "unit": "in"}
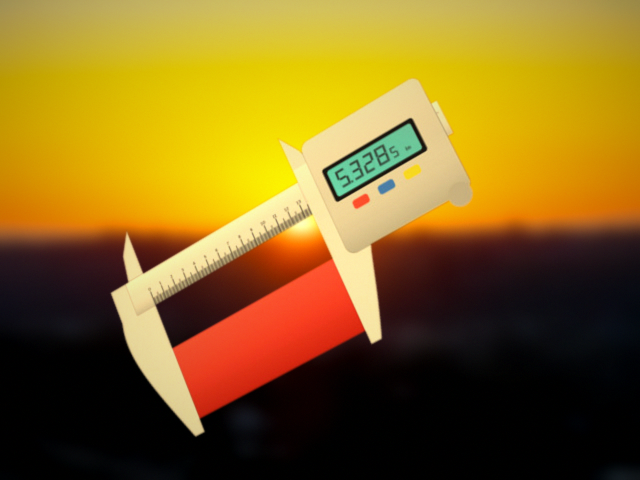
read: {"value": 5.3285, "unit": "in"}
